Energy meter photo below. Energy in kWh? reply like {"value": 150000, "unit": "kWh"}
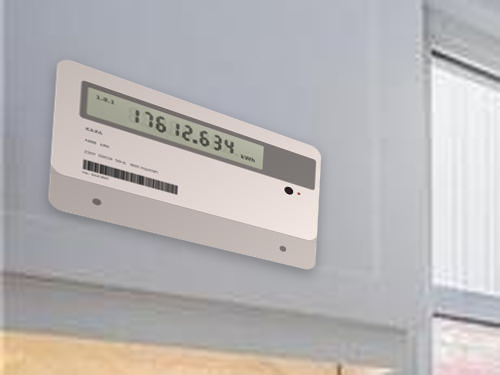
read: {"value": 17612.634, "unit": "kWh"}
